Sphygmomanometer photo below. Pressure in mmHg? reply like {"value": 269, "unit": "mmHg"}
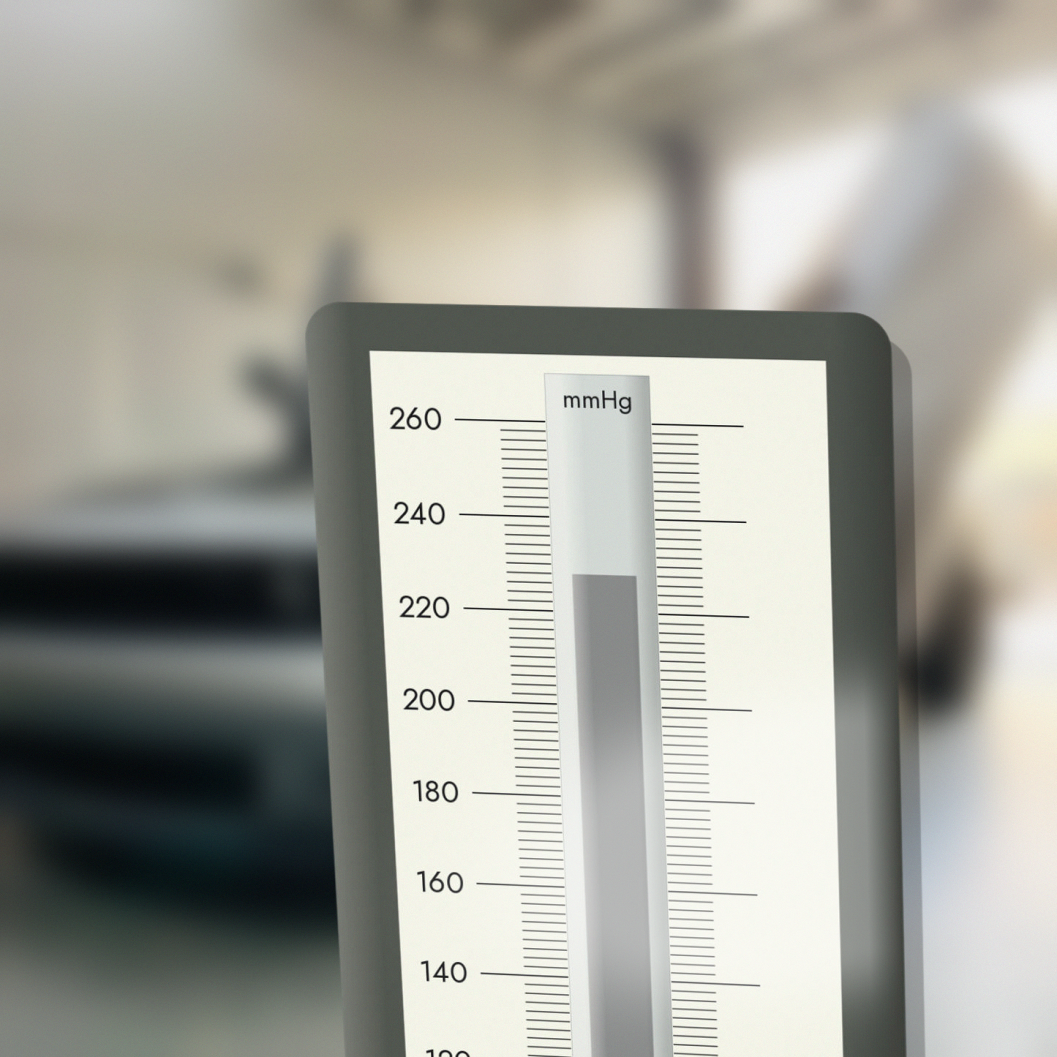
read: {"value": 228, "unit": "mmHg"}
